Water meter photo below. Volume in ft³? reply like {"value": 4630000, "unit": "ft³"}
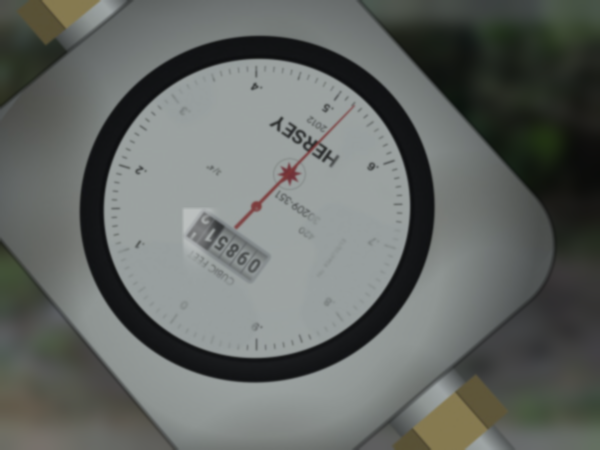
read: {"value": 98511.52, "unit": "ft³"}
